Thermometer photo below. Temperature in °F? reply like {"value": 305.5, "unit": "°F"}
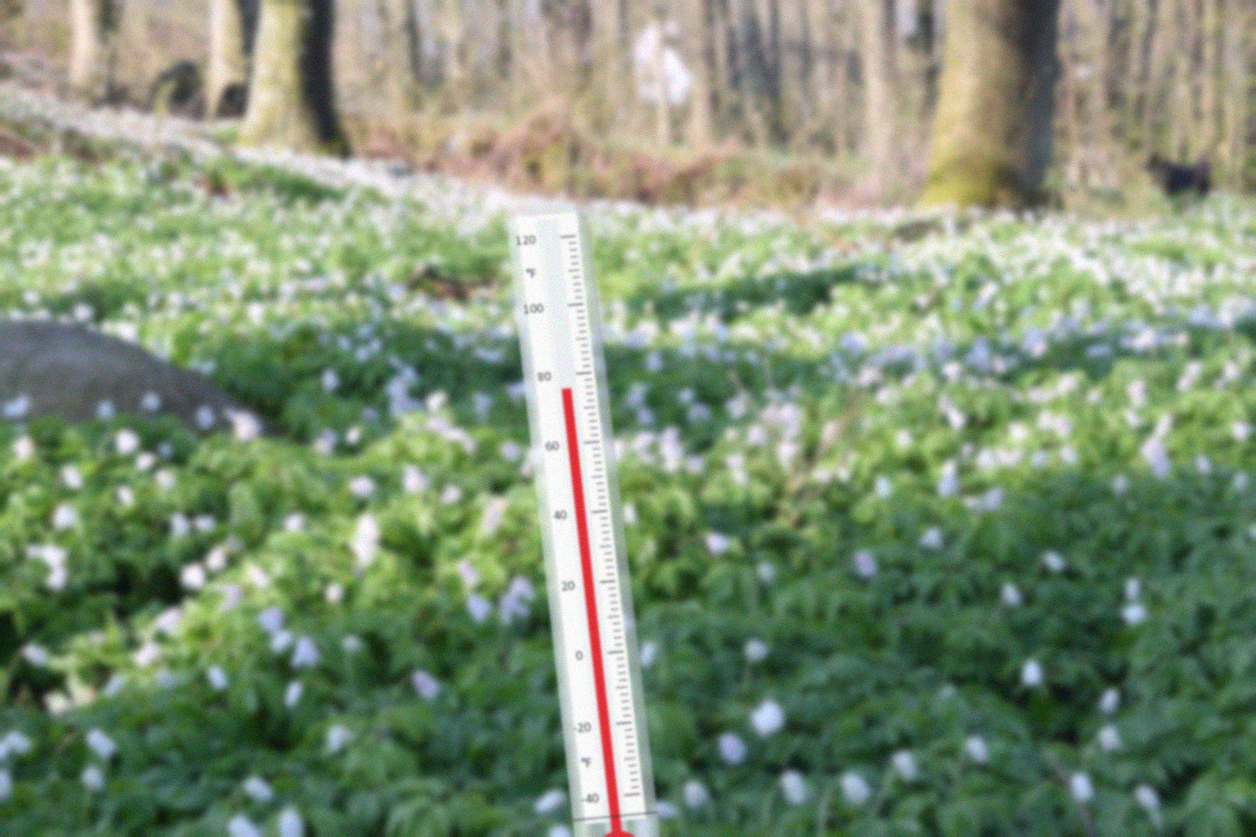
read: {"value": 76, "unit": "°F"}
